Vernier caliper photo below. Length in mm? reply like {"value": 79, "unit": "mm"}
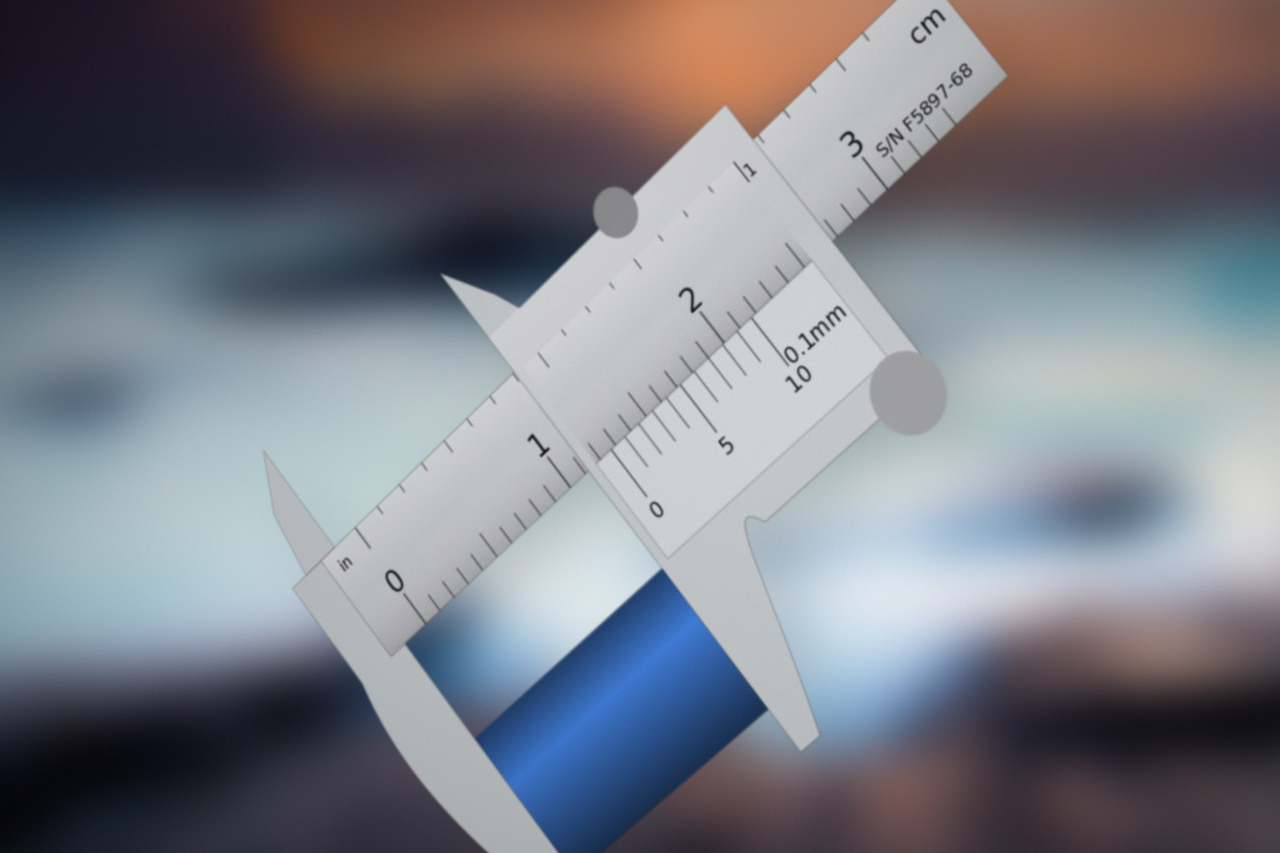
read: {"value": 12.7, "unit": "mm"}
